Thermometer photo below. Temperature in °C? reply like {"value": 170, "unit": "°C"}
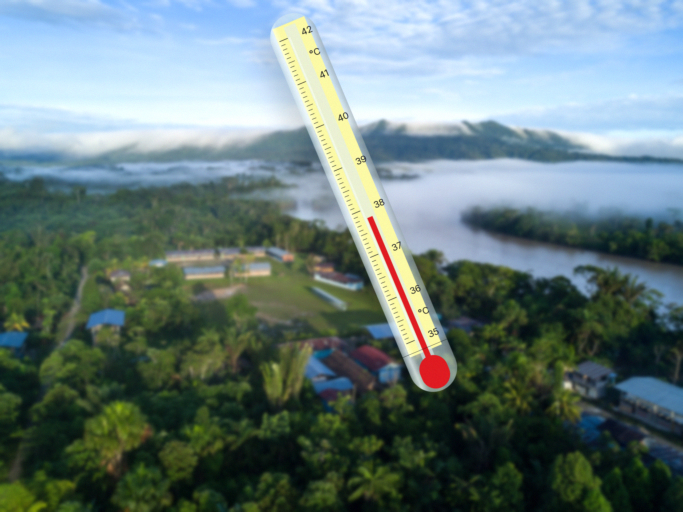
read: {"value": 37.8, "unit": "°C"}
